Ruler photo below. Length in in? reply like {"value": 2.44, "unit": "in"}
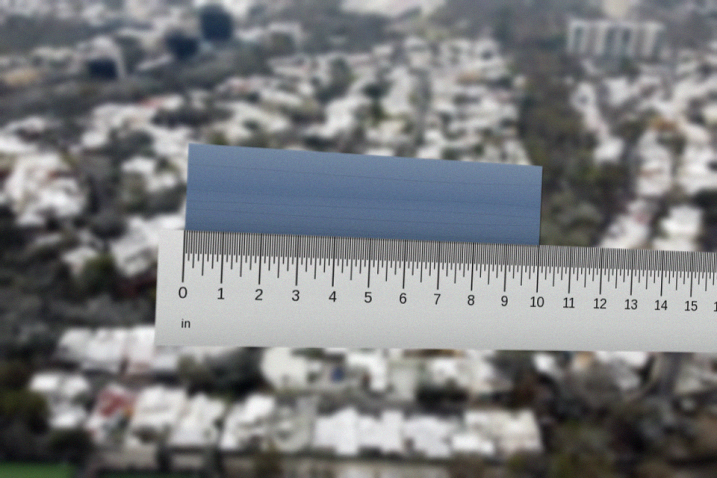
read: {"value": 10, "unit": "in"}
